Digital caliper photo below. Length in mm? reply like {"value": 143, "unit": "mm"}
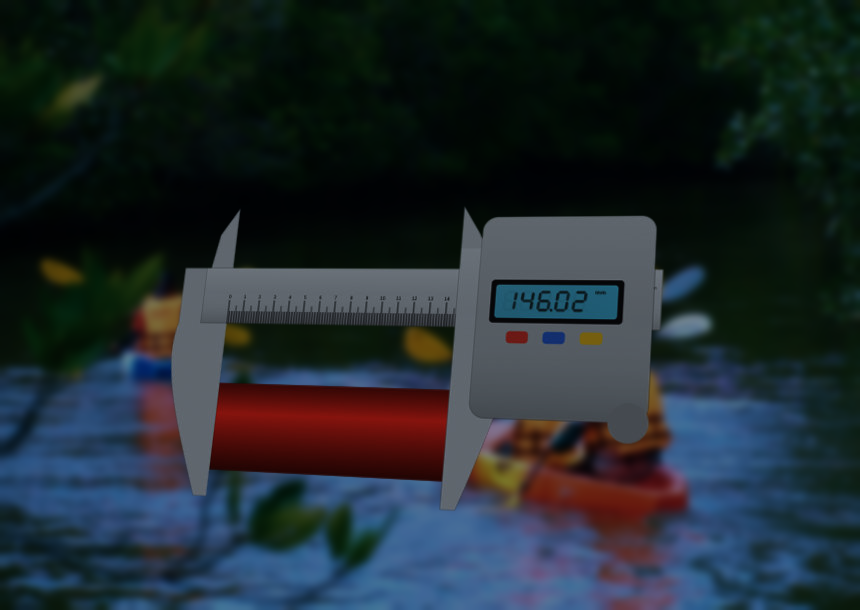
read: {"value": 146.02, "unit": "mm"}
